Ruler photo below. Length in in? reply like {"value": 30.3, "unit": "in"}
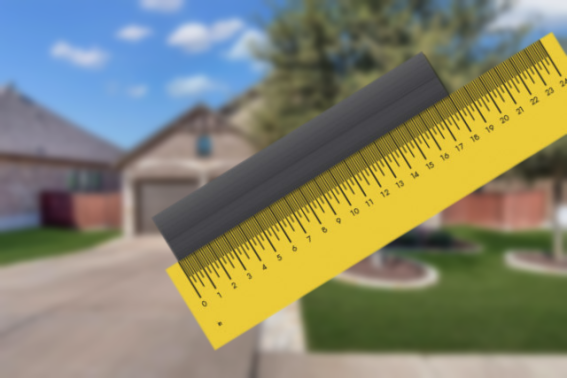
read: {"value": 18, "unit": "in"}
